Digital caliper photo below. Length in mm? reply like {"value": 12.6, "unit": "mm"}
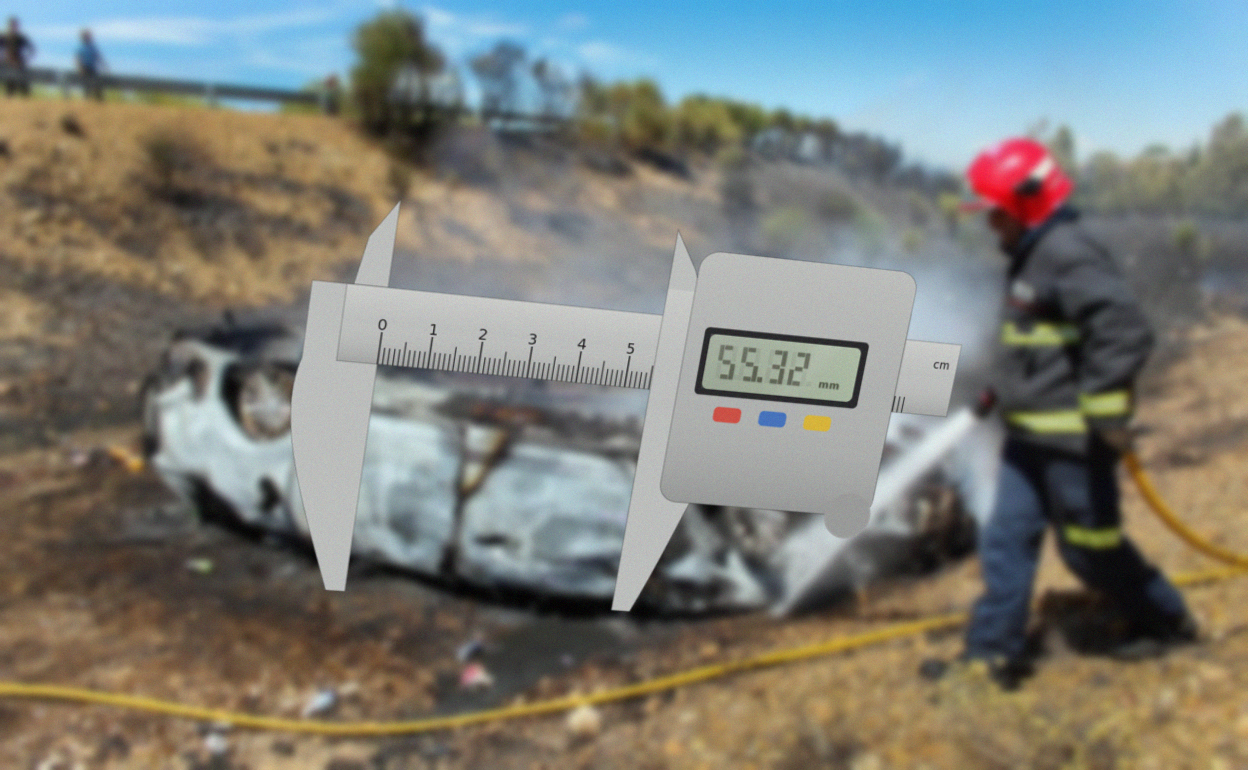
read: {"value": 55.32, "unit": "mm"}
